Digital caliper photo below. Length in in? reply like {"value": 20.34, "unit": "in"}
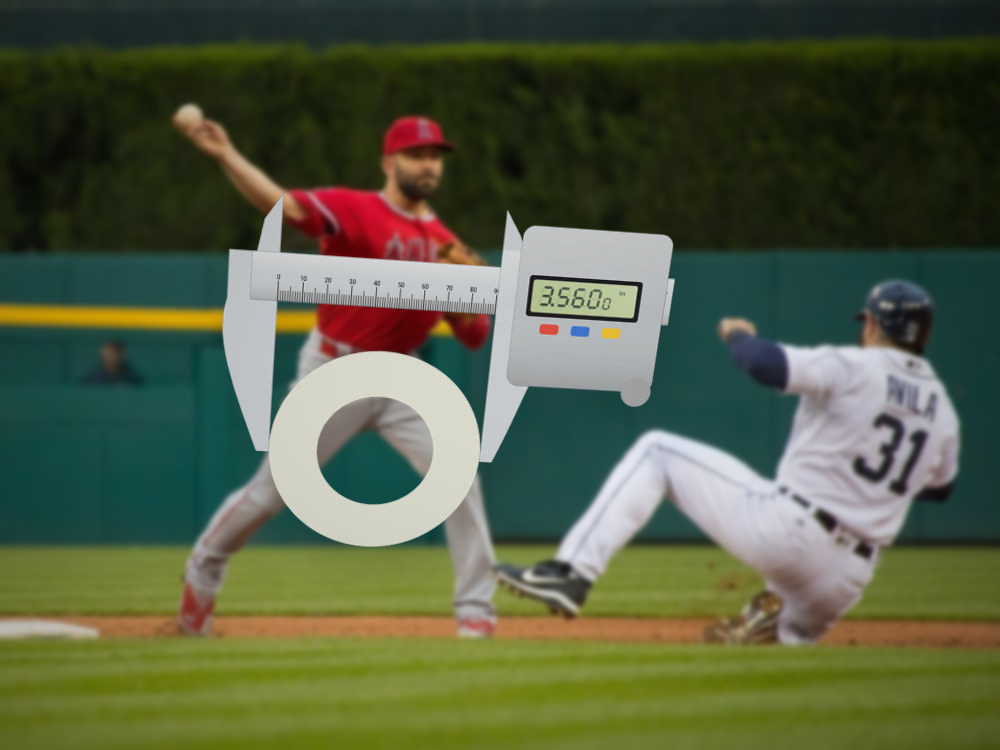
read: {"value": 3.5600, "unit": "in"}
